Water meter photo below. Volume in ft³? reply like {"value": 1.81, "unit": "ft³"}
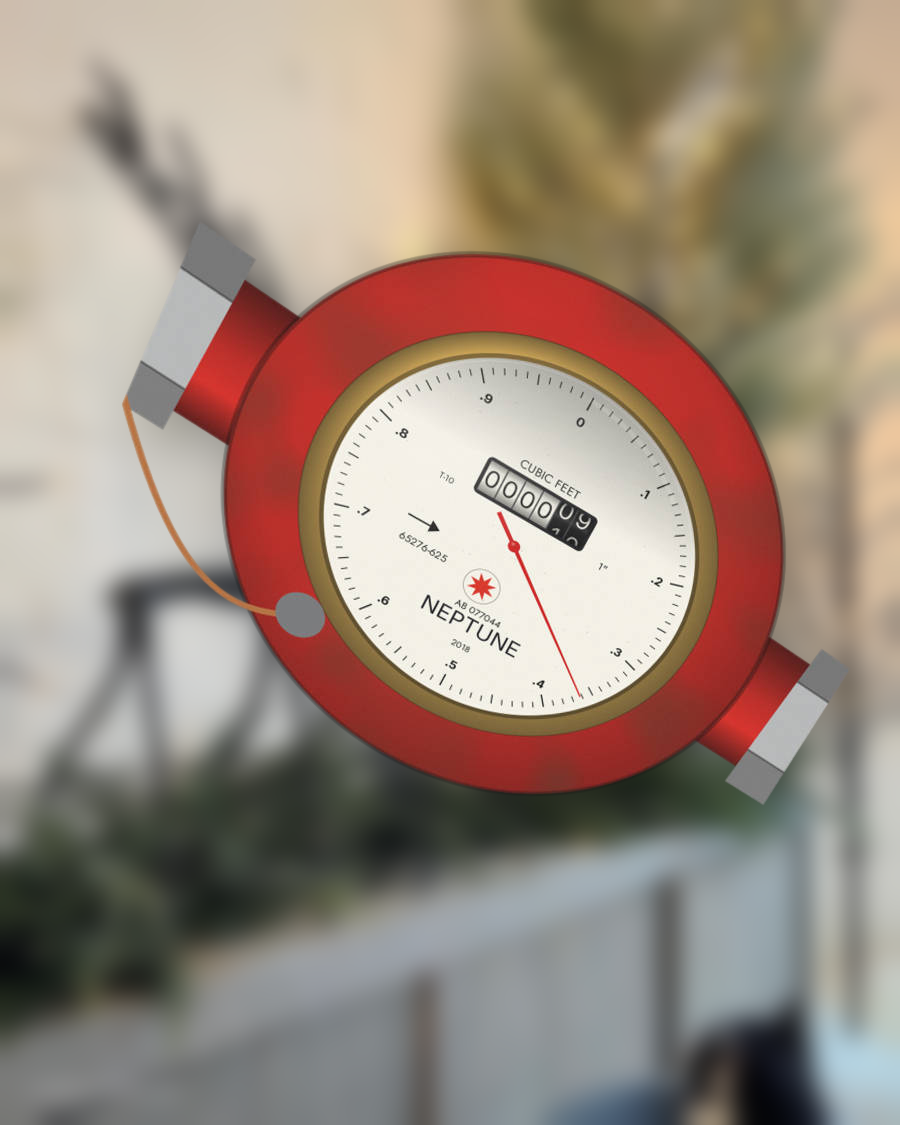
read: {"value": 9.36, "unit": "ft³"}
